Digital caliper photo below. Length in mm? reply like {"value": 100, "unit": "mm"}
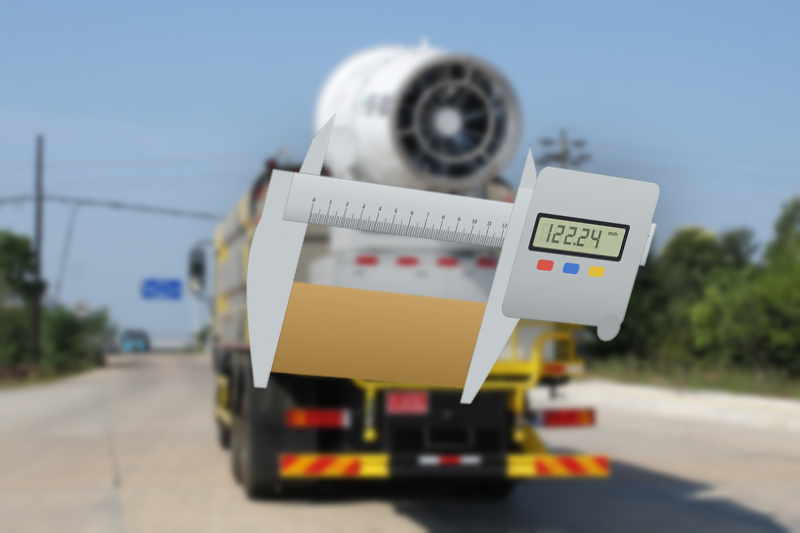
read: {"value": 122.24, "unit": "mm"}
